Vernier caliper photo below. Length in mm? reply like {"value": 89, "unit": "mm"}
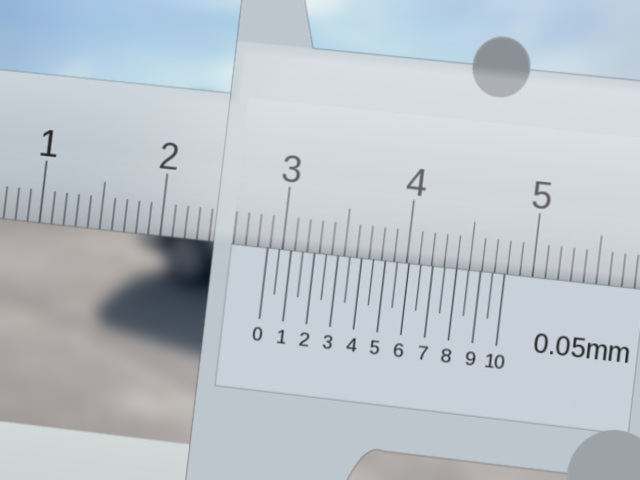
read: {"value": 28.8, "unit": "mm"}
